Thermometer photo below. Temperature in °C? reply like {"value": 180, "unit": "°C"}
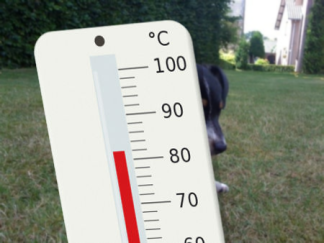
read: {"value": 82, "unit": "°C"}
